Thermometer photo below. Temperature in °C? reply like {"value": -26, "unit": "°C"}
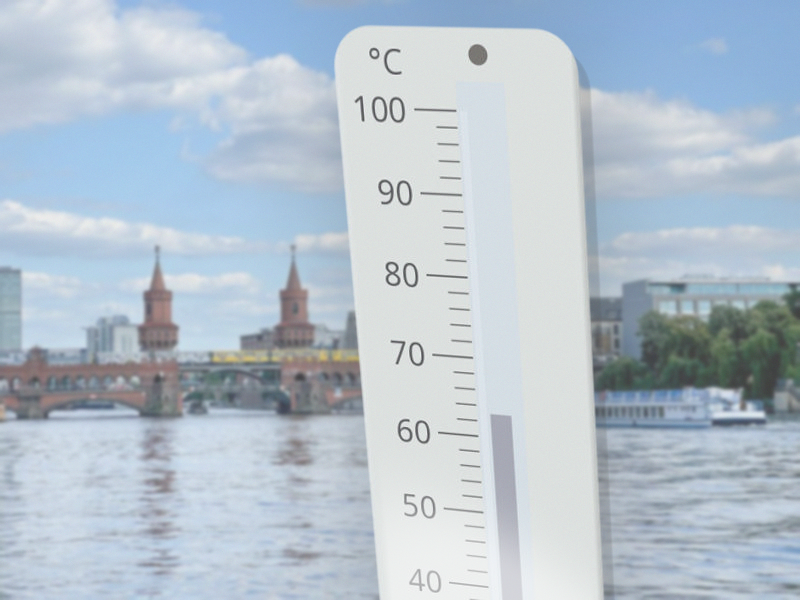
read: {"value": 63, "unit": "°C"}
